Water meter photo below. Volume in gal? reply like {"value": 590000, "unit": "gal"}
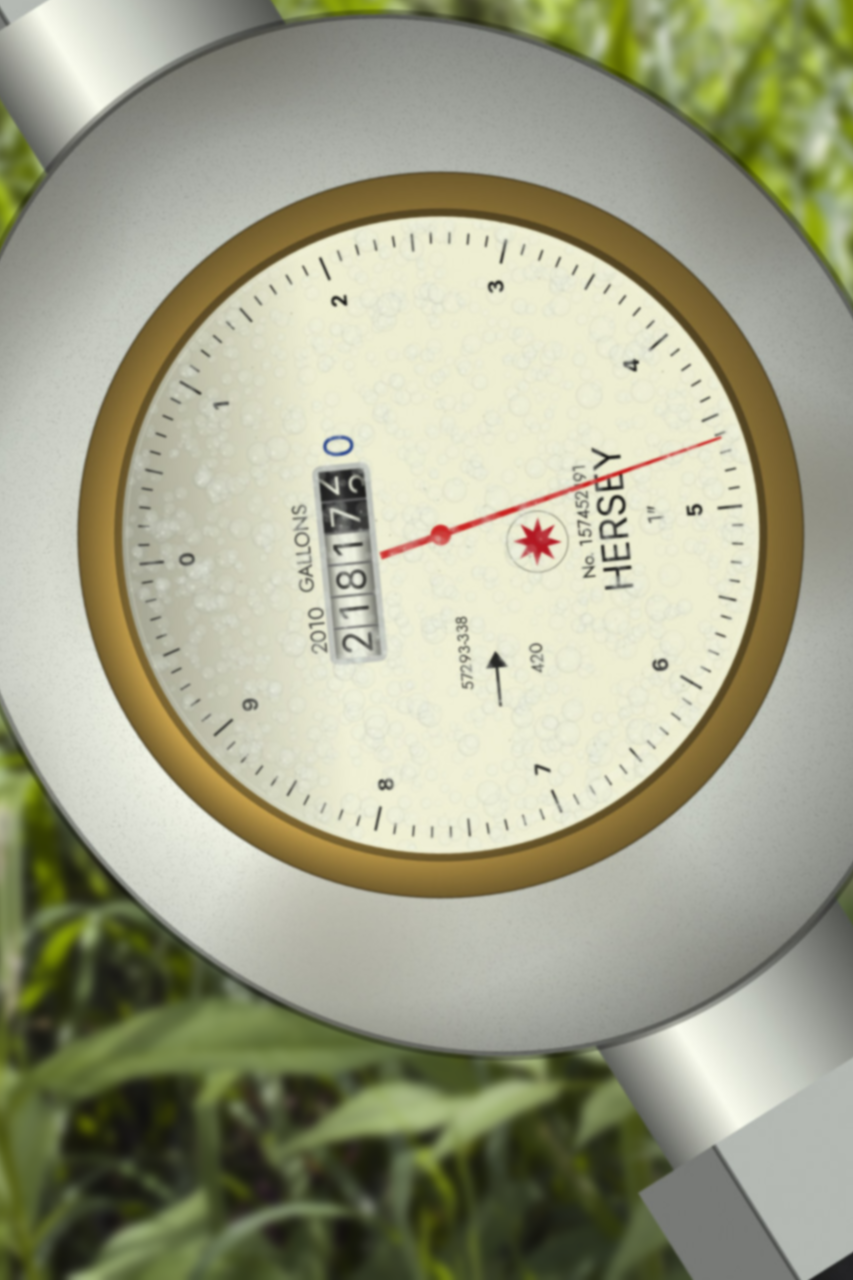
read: {"value": 2181724.6, "unit": "gal"}
